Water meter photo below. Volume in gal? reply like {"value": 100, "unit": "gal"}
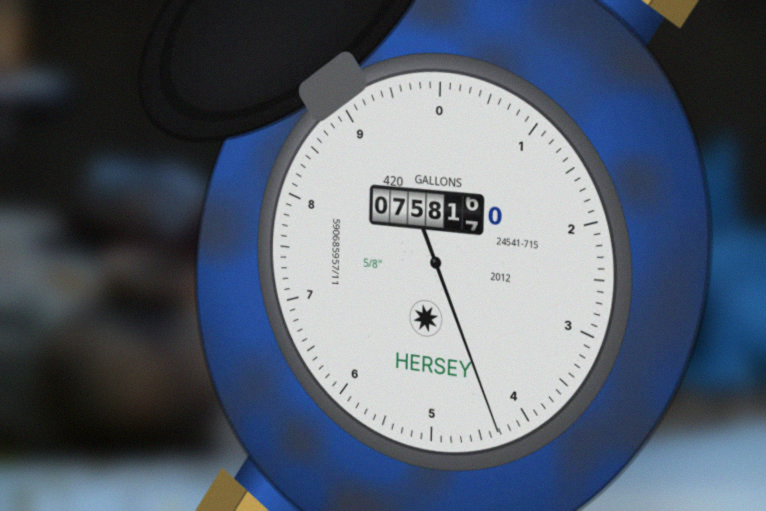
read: {"value": 758164.3, "unit": "gal"}
